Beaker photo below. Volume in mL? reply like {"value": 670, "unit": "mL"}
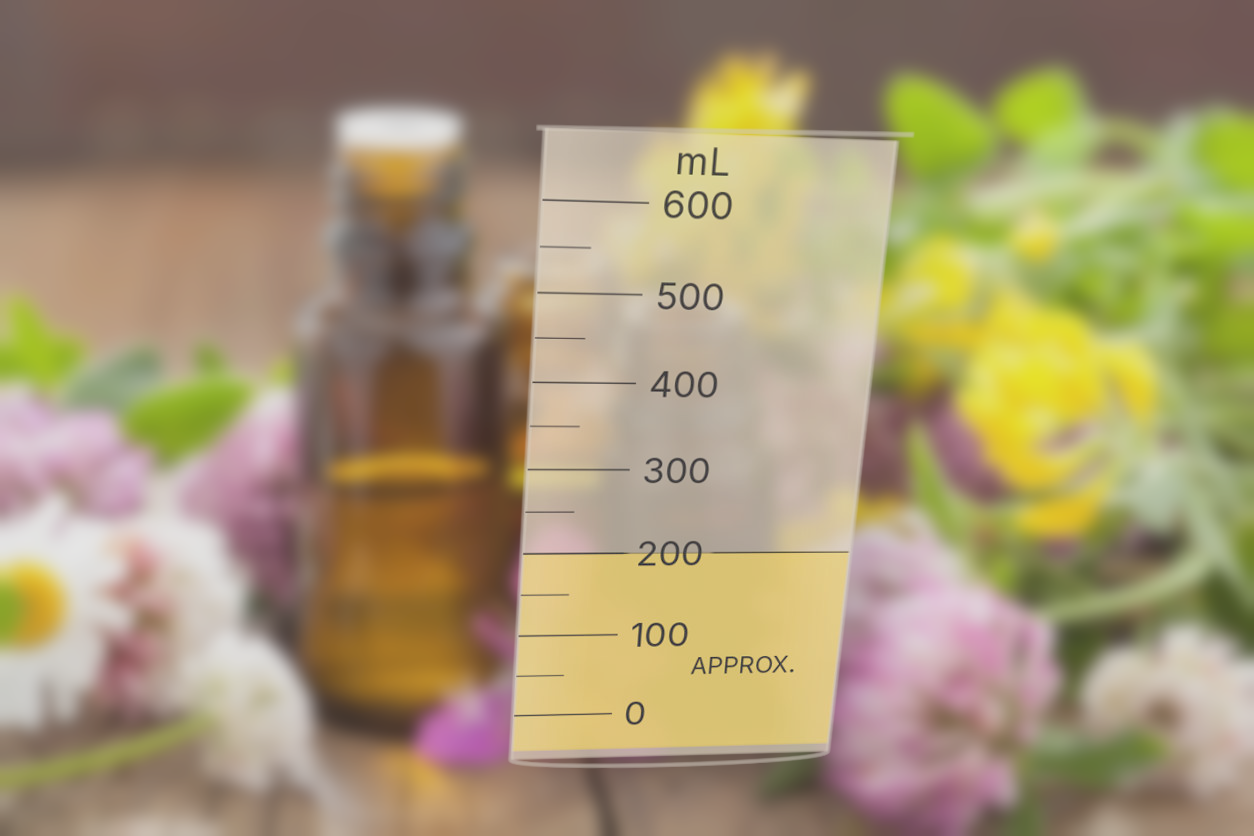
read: {"value": 200, "unit": "mL"}
